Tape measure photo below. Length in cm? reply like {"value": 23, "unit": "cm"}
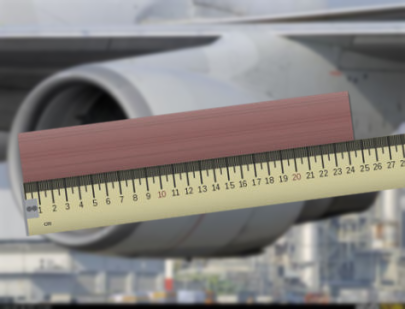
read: {"value": 24.5, "unit": "cm"}
